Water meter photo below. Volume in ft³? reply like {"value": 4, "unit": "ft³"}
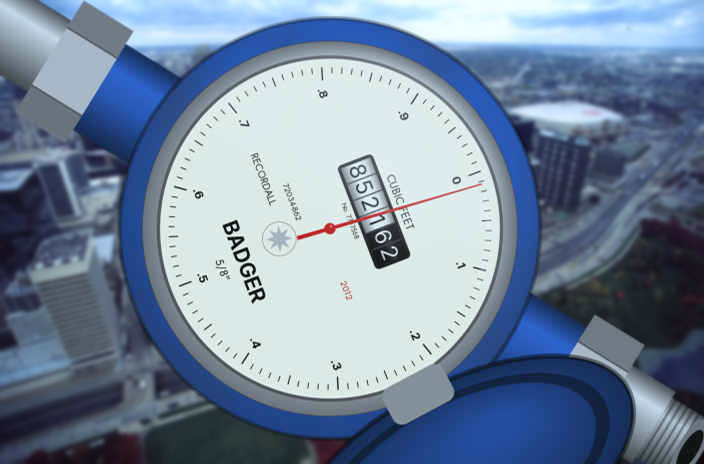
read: {"value": 852162.01, "unit": "ft³"}
